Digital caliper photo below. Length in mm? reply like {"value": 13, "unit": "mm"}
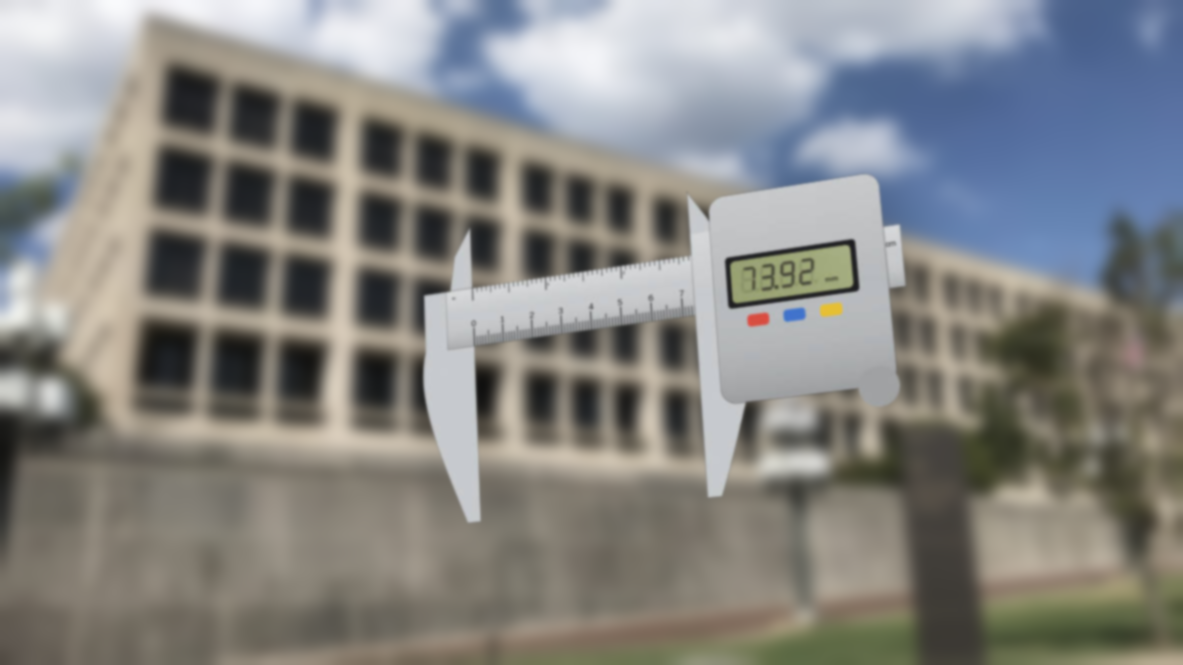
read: {"value": 73.92, "unit": "mm"}
